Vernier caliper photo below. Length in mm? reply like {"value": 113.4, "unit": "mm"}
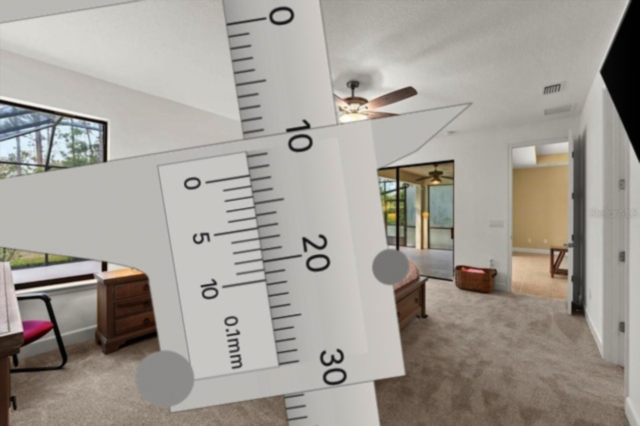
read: {"value": 12.6, "unit": "mm"}
